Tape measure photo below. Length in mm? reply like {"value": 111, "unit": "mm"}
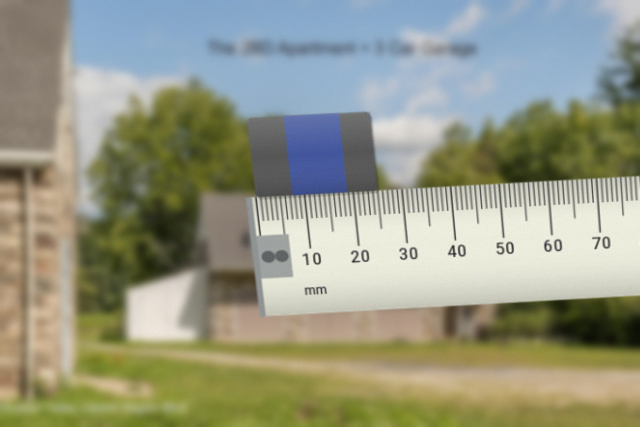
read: {"value": 25, "unit": "mm"}
